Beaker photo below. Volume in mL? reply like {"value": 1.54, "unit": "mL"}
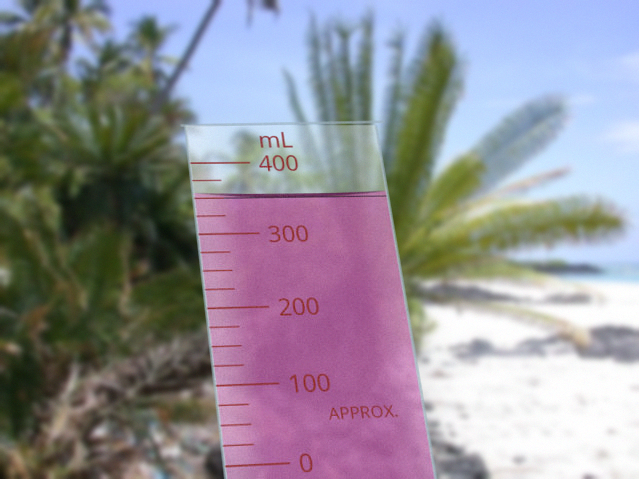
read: {"value": 350, "unit": "mL"}
